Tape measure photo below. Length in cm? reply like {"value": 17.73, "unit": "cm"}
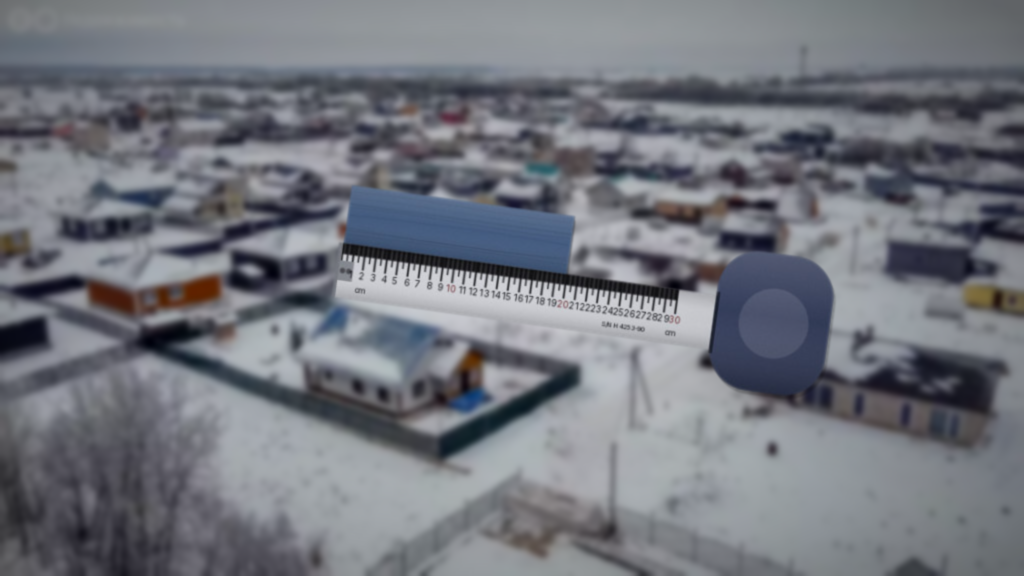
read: {"value": 20, "unit": "cm"}
